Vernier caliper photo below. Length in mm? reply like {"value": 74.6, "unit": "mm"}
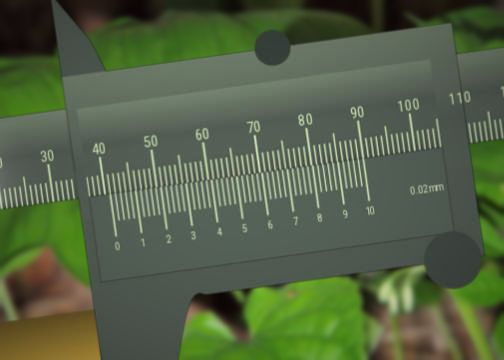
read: {"value": 41.0, "unit": "mm"}
